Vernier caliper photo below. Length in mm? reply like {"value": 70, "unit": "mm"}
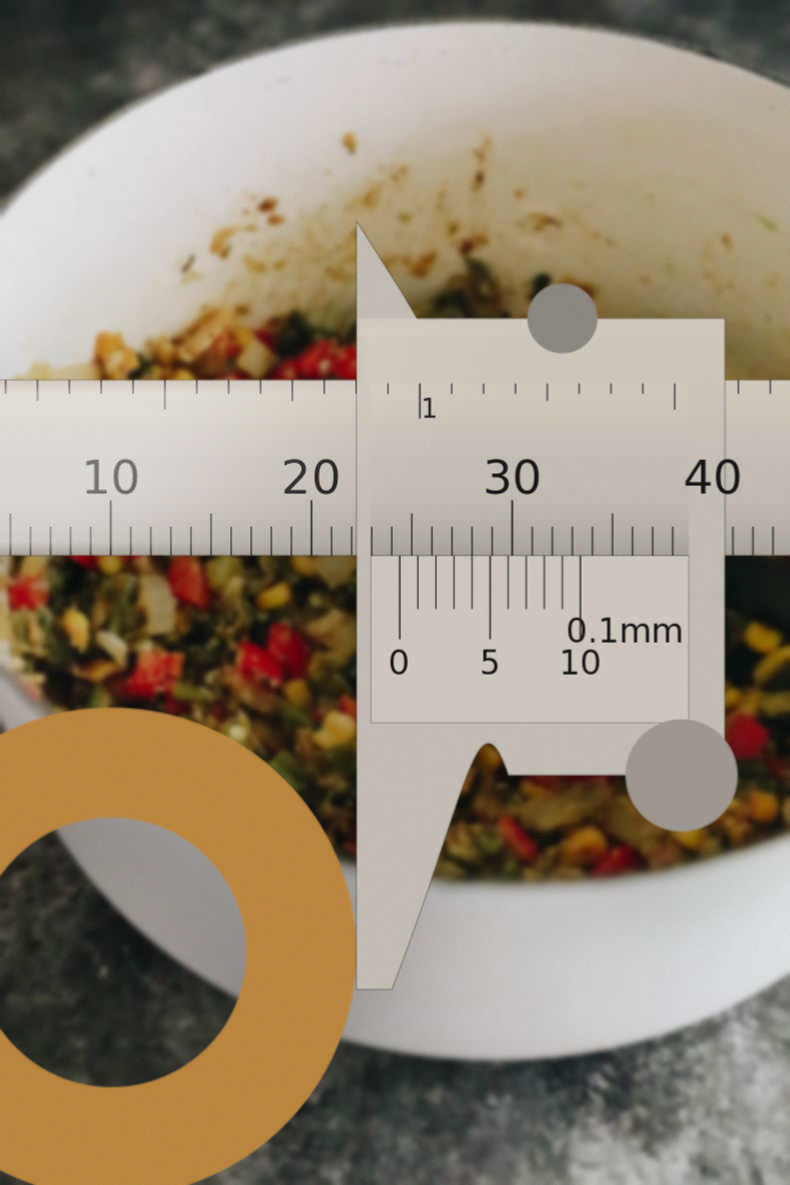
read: {"value": 24.4, "unit": "mm"}
